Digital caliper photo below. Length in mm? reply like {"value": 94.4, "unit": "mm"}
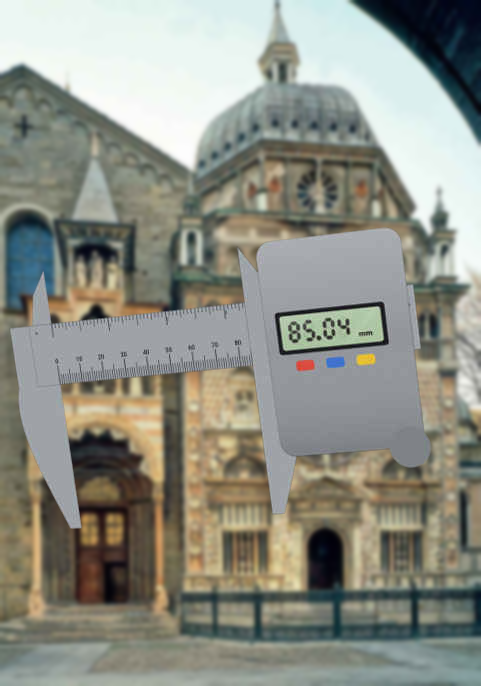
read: {"value": 85.04, "unit": "mm"}
